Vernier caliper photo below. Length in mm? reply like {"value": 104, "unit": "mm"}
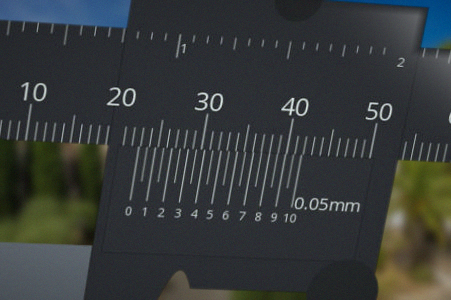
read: {"value": 22.8, "unit": "mm"}
